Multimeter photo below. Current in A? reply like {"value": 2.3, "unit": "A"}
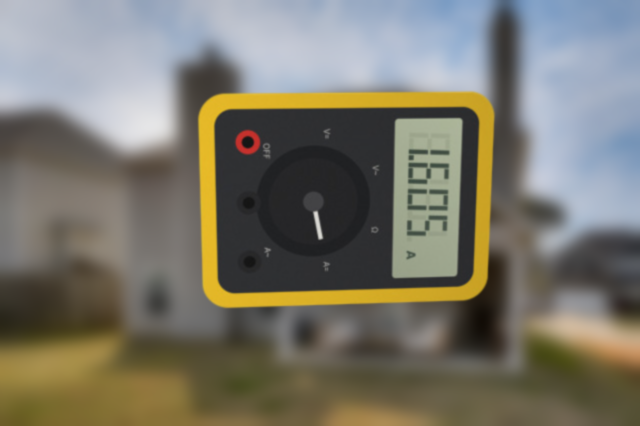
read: {"value": 1.605, "unit": "A"}
